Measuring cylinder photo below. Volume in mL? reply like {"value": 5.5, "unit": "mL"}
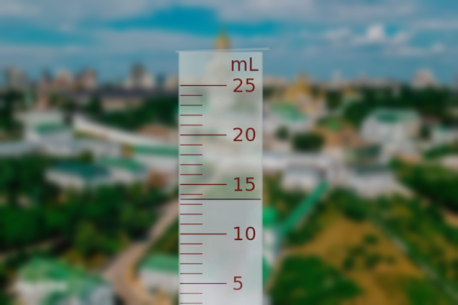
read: {"value": 13.5, "unit": "mL"}
